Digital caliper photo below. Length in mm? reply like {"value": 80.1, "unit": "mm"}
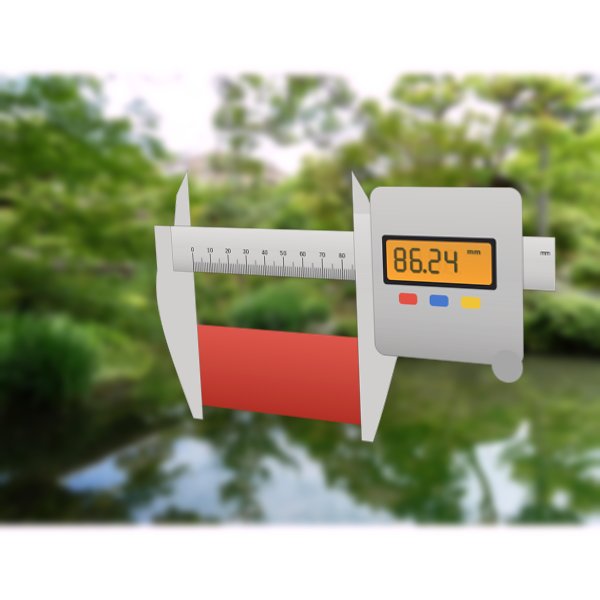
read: {"value": 86.24, "unit": "mm"}
